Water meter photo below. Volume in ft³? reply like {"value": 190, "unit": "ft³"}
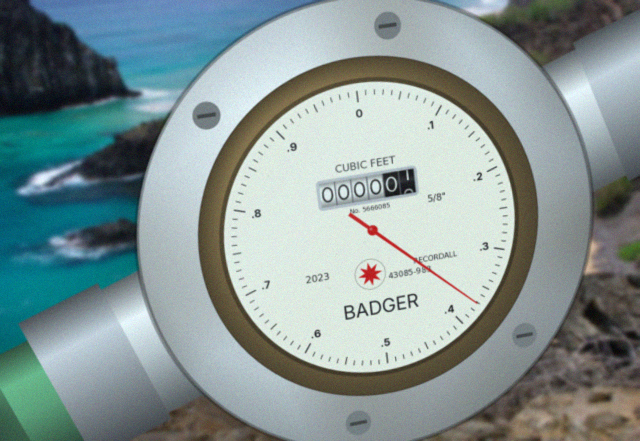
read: {"value": 1.37, "unit": "ft³"}
